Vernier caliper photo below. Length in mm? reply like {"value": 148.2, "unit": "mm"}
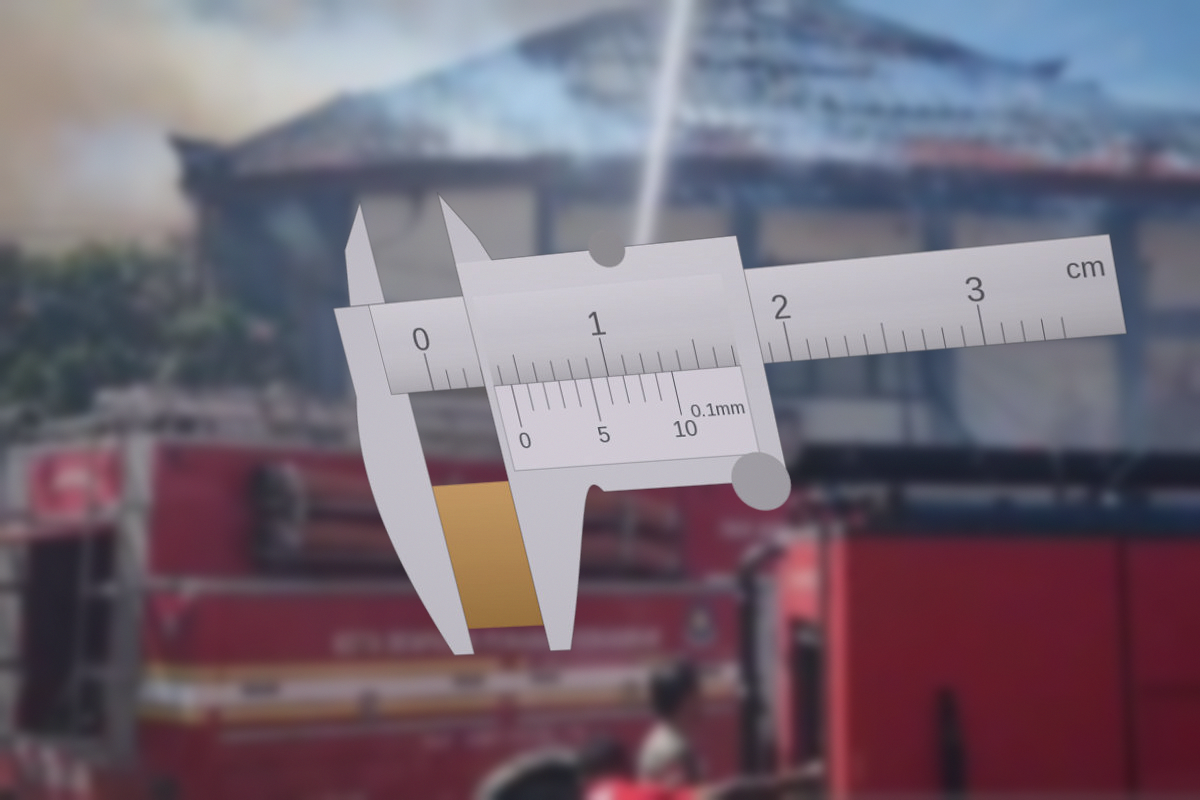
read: {"value": 4.5, "unit": "mm"}
